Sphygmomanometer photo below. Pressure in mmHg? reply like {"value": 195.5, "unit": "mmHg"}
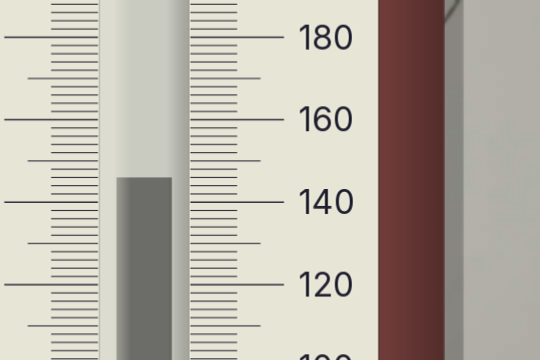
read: {"value": 146, "unit": "mmHg"}
